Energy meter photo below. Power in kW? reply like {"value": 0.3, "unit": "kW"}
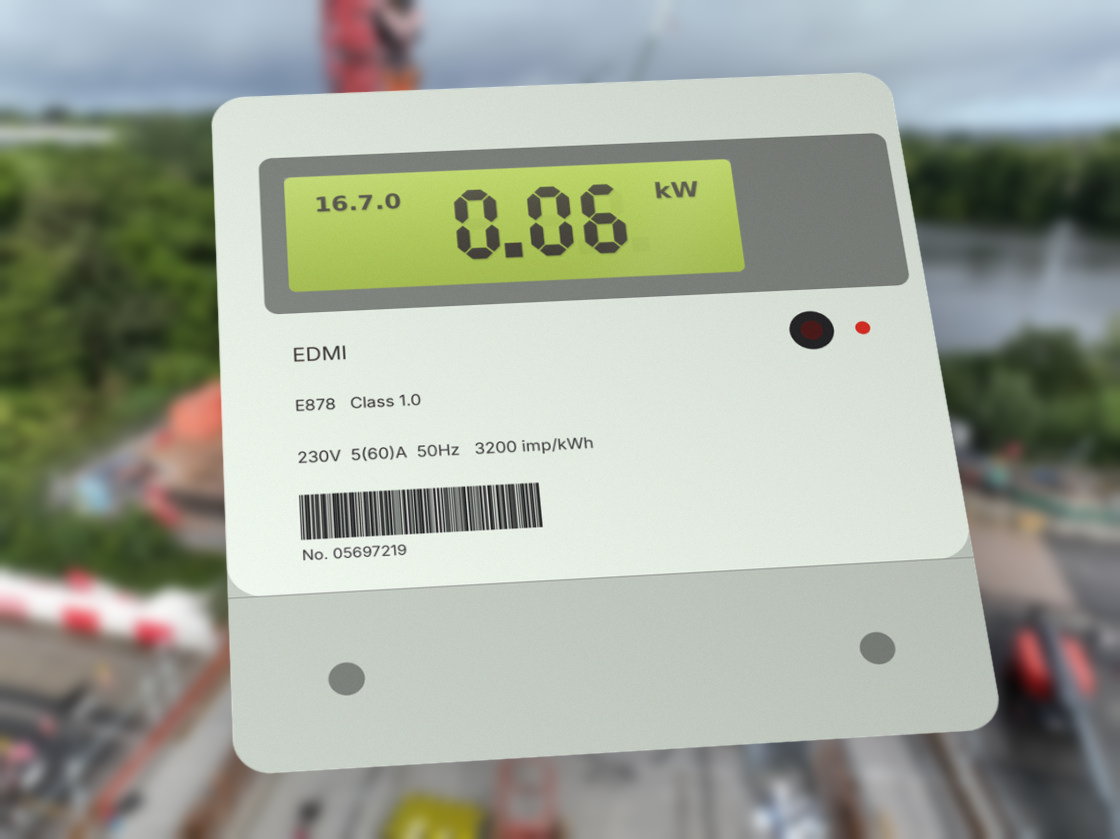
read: {"value": 0.06, "unit": "kW"}
